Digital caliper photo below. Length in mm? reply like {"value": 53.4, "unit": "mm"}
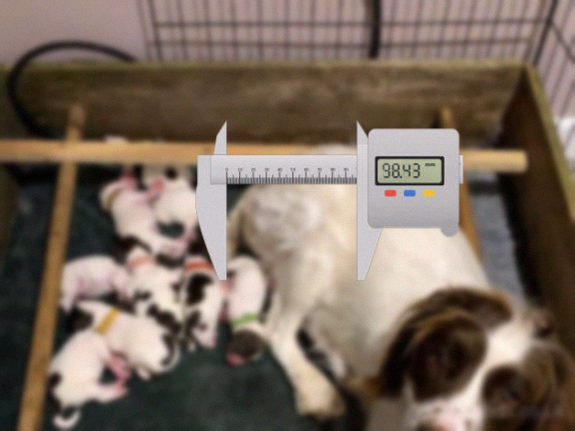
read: {"value": 98.43, "unit": "mm"}
